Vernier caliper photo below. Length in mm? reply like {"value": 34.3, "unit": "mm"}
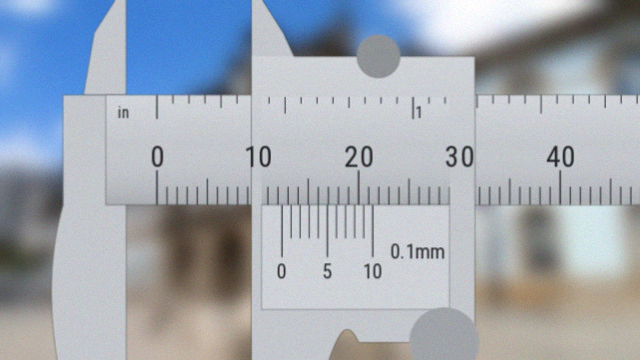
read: {"value": 12.4, "unit": "mm"}
